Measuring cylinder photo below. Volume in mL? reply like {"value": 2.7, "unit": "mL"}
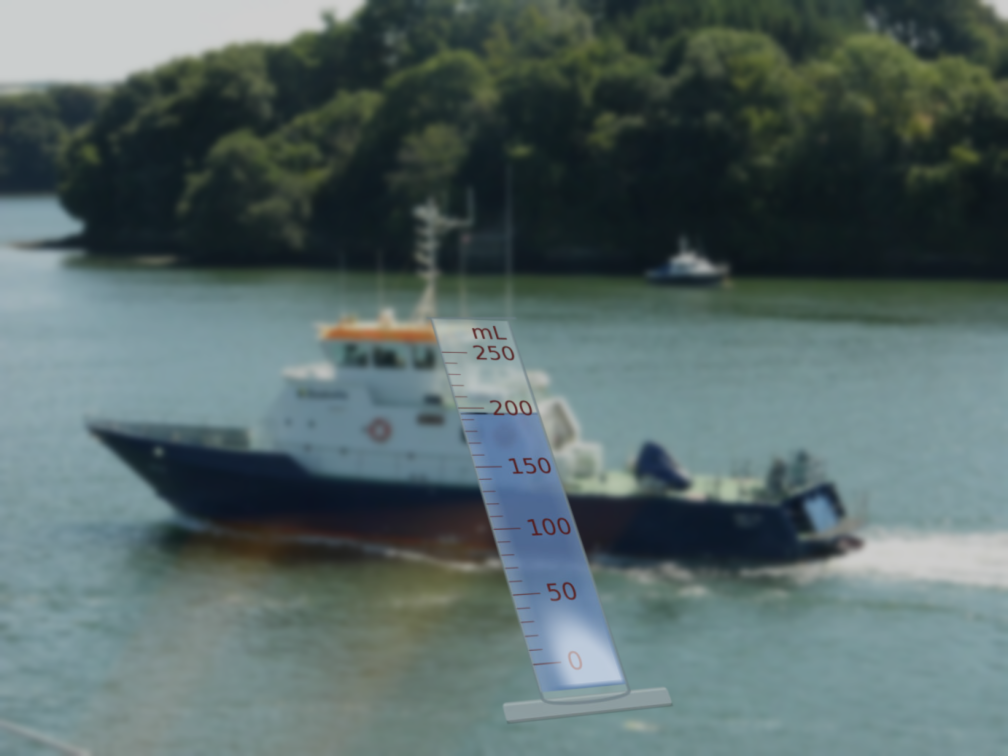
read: {"value": 195, "unit": "mL"}
